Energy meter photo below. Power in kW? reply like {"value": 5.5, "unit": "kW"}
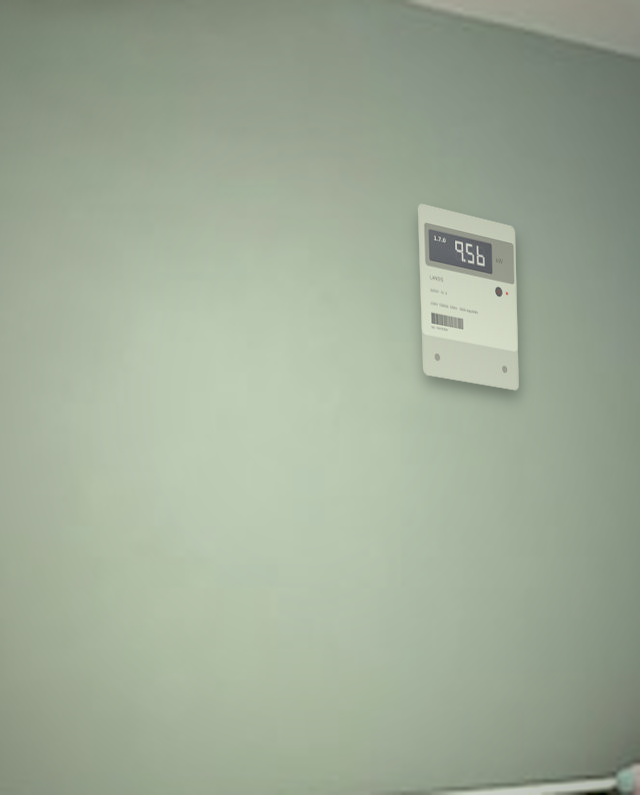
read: {"value": 9.56, "unit": "kW"}
